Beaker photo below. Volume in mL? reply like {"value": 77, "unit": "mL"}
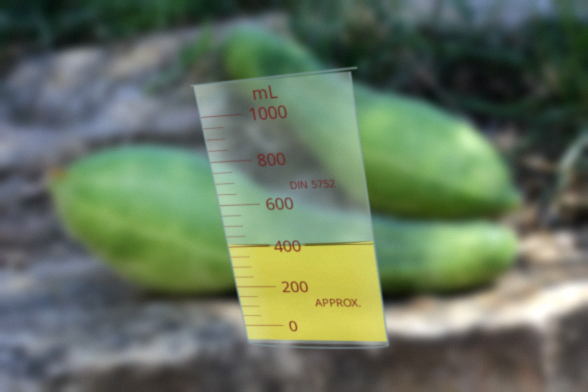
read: {"value": 400, "unit": "mL"}
